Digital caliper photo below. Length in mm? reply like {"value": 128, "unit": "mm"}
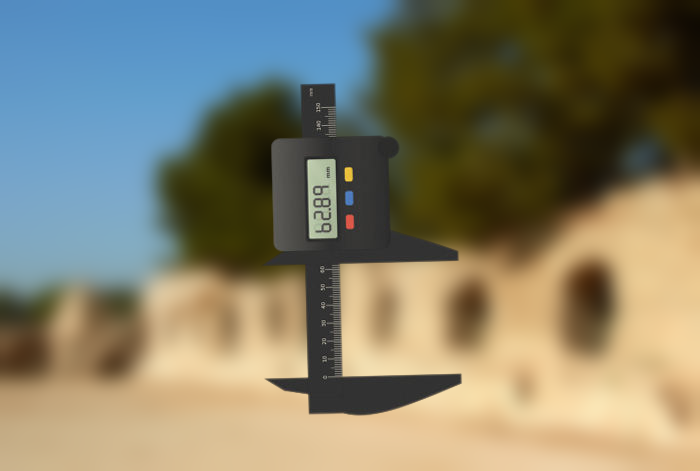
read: {"value": 62.89, "unit": "mm"}
